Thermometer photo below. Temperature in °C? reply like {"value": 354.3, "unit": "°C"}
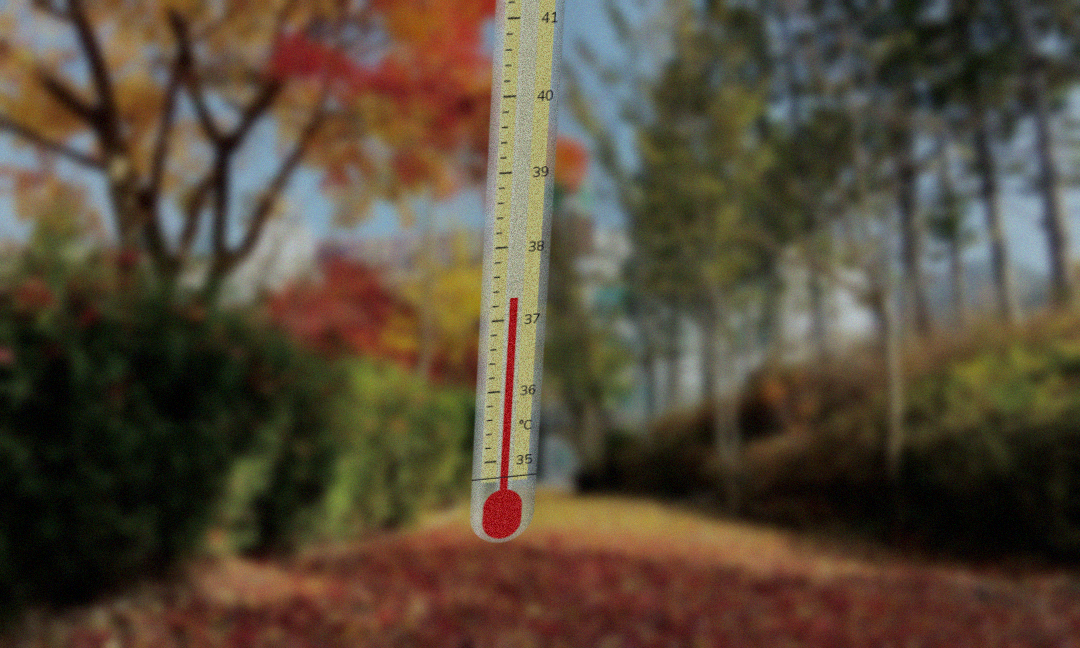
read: {"value": 37.3, "unit": "°C"}
